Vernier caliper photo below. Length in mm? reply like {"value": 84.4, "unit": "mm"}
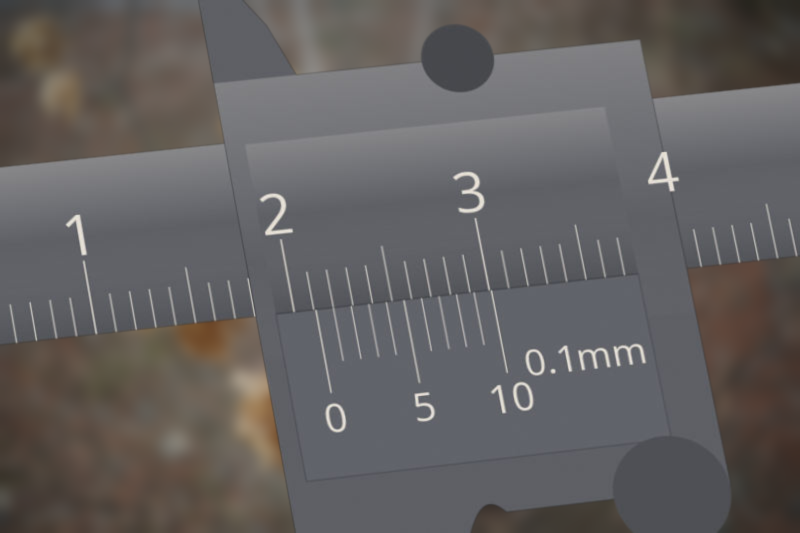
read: {"value": 21.1, "unit": "mm"}
